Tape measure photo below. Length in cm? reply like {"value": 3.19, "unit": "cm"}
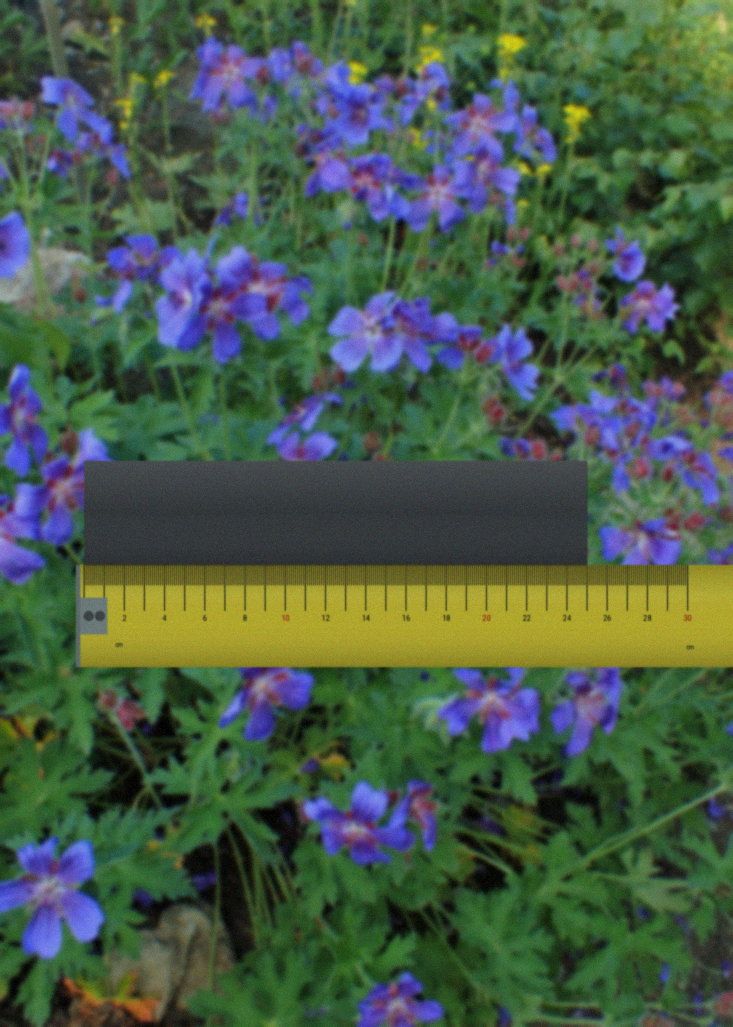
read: {"value": 25, "unit": "cm"}
